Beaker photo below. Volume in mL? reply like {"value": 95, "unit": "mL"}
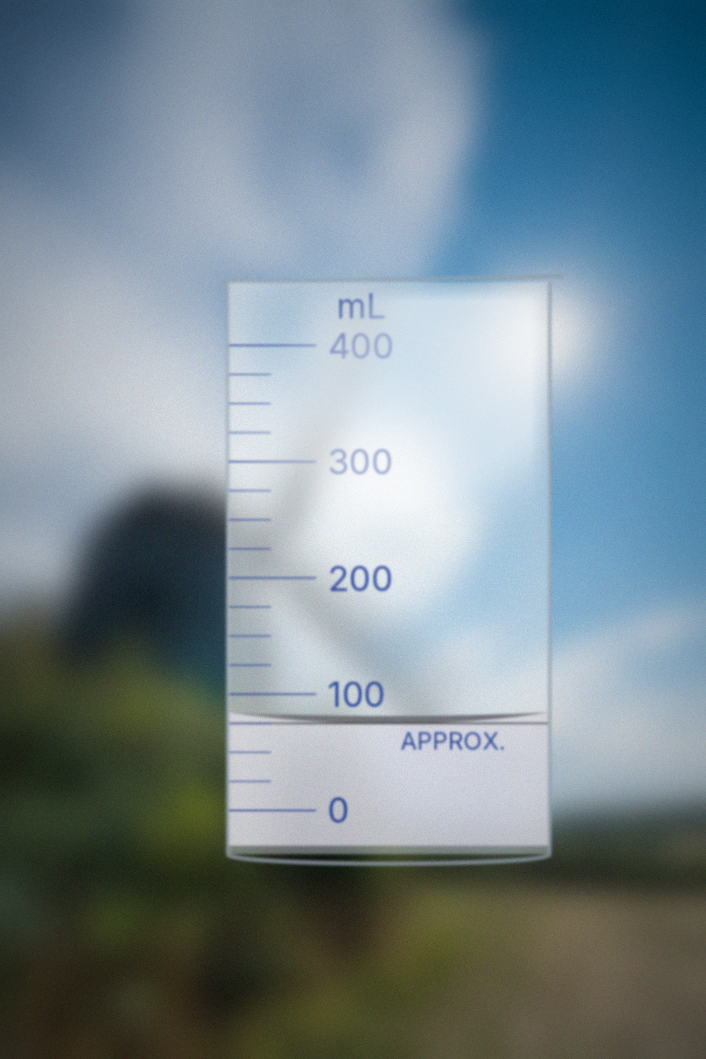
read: {"value": 75, "unit": "mL"}
